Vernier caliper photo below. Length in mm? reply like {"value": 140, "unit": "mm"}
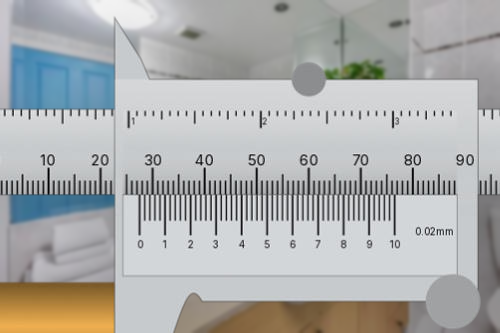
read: {"value": 27.5, "unit": "mm"}
